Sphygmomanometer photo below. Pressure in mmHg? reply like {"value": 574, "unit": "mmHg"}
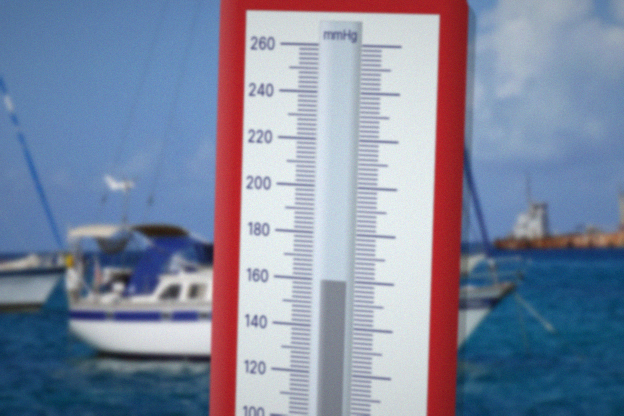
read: {"value": 160, "unit": "mmHg"}
